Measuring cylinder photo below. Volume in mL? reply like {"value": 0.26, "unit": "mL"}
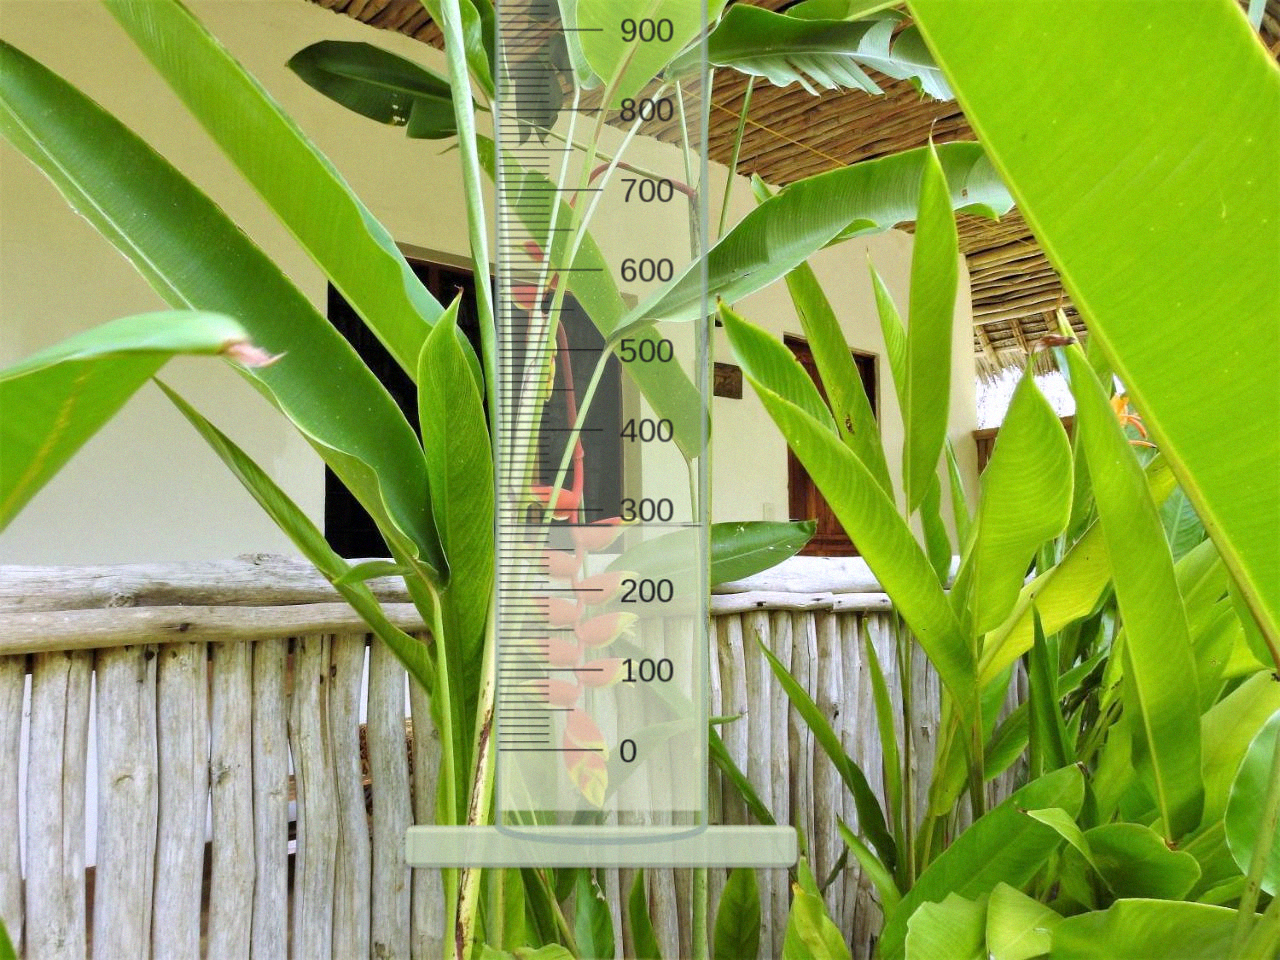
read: {"value": 280, "unit": "mL"}
